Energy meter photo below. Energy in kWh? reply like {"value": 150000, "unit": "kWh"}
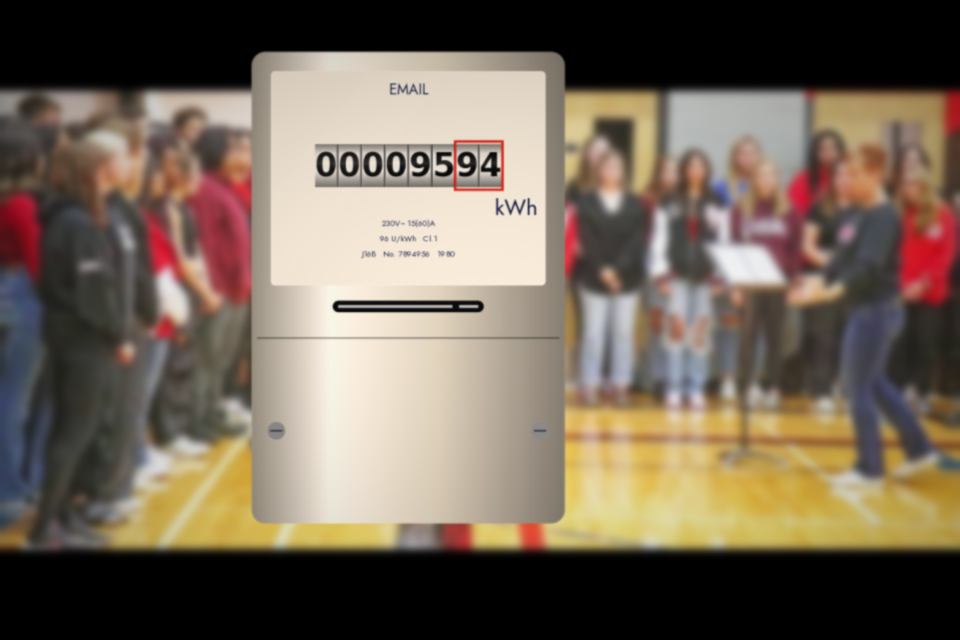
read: {"value": 95.94, "unit": "kWh"}
